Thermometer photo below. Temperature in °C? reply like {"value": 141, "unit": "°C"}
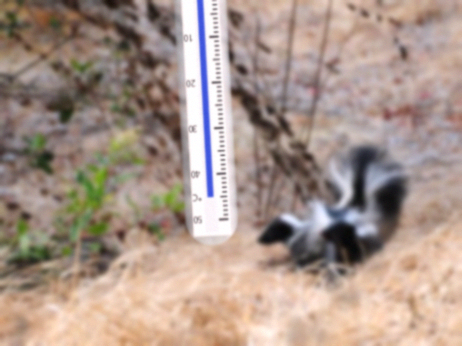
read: {"value": 45, "unit": "°C"}
